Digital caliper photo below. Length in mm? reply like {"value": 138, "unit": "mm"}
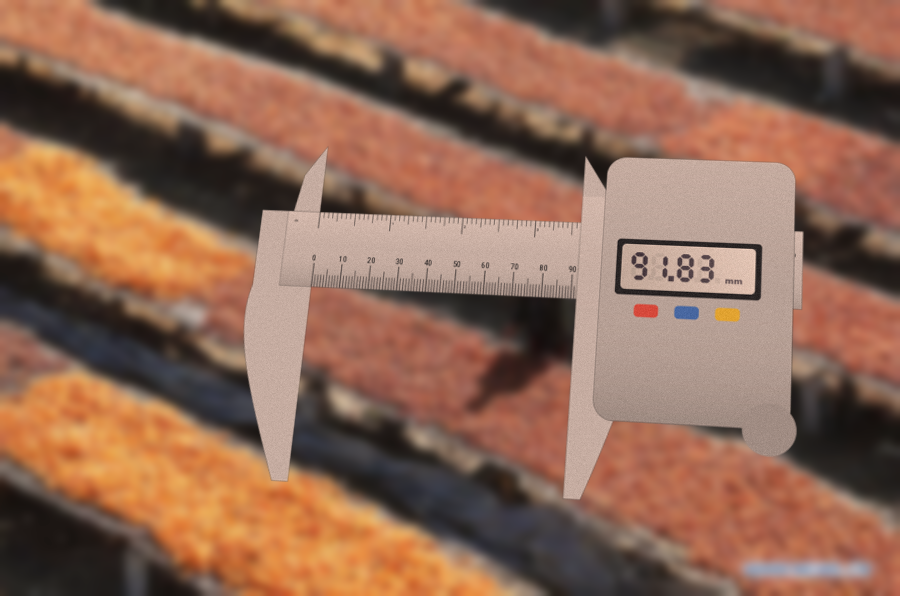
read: {"value": 91.83, "unit": "mm"}
